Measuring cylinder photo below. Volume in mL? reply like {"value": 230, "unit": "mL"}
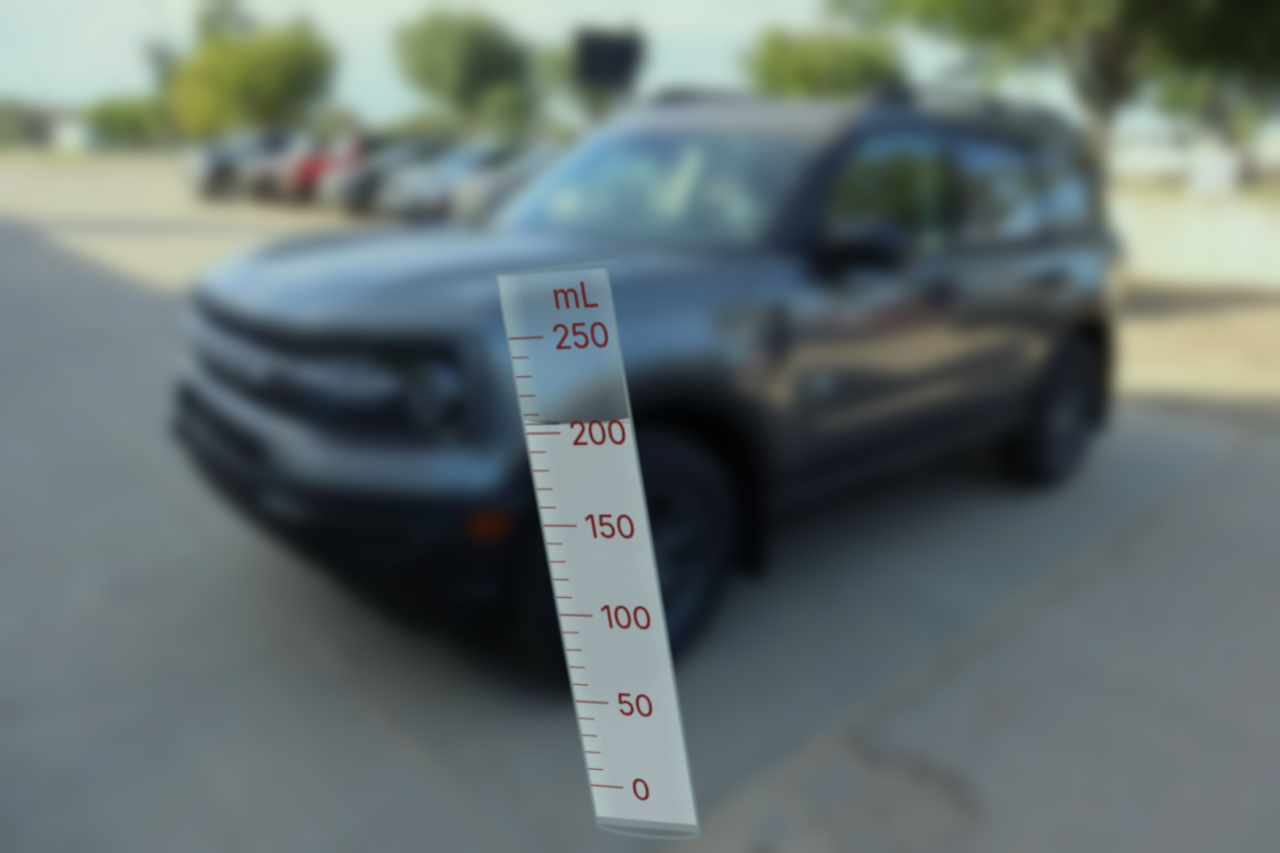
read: {"value": 205, "unit": "mL"}
